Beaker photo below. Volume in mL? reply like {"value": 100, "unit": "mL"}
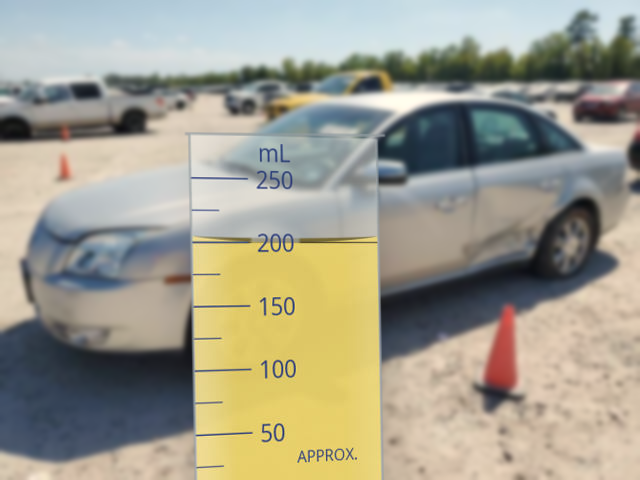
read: {"value": 200, "unit": "mL"}
